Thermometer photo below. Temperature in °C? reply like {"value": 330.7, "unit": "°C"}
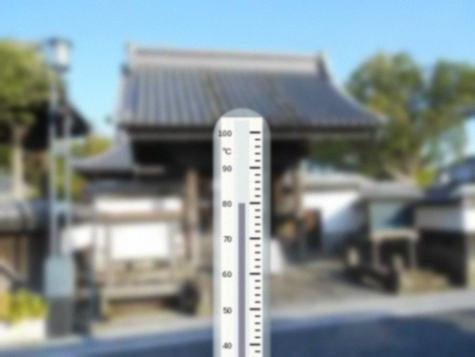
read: {"value": 80, "unit": "°C"}
